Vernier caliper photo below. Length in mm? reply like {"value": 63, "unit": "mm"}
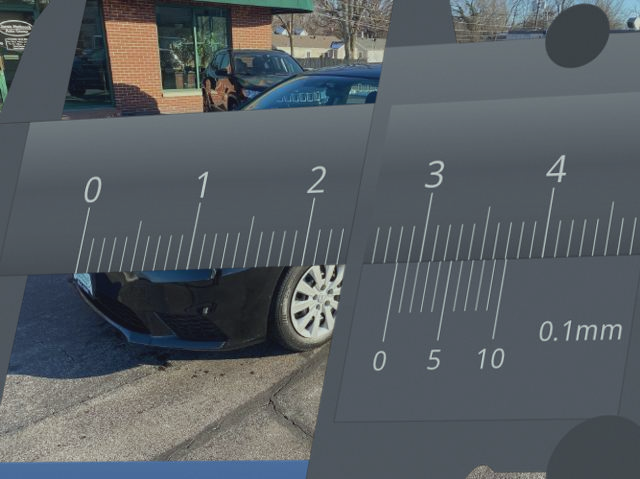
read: {"value": 28.1, "unit": "mm"}
